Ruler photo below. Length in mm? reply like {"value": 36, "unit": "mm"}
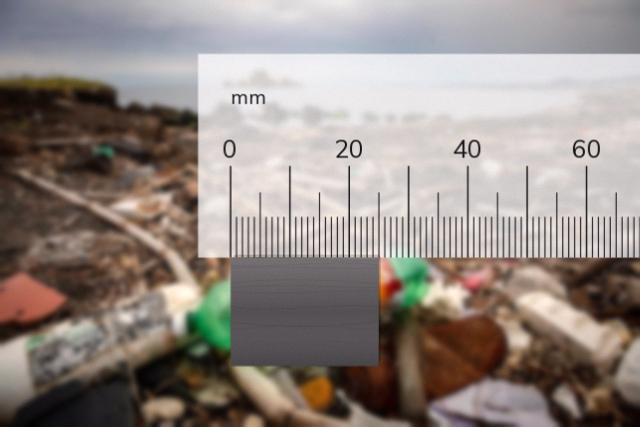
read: {"value": 25, "unit": "mm"}
